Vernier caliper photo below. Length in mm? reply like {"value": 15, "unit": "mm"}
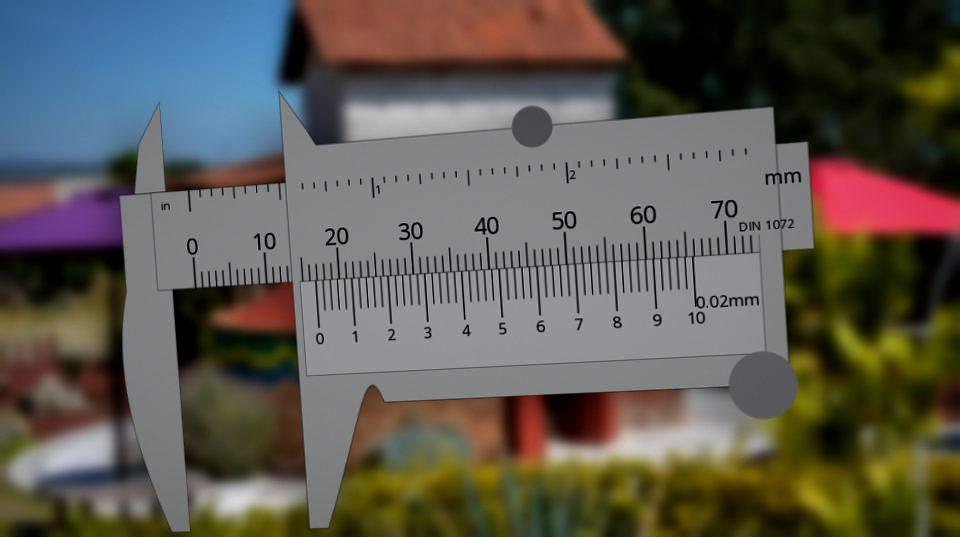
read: {"value": 16.8, "unit": "mm"}
